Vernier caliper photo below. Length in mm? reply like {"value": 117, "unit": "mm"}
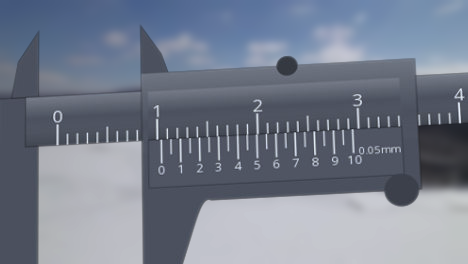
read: {"value": 10.4, "unit": "mm"}
